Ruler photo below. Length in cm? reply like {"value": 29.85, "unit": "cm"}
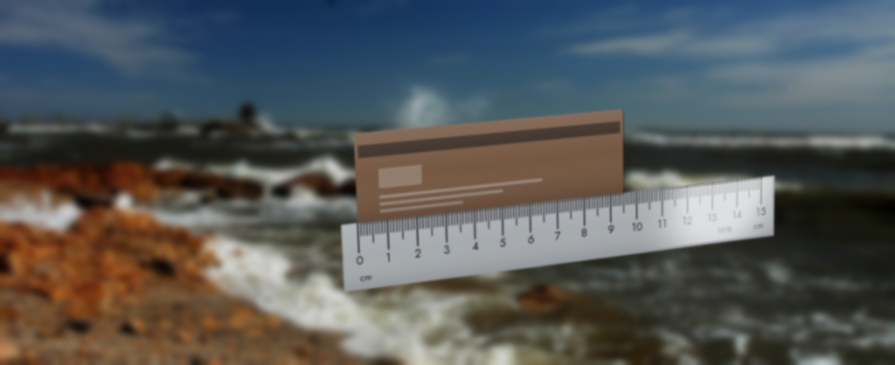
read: {"value": 9.5, "unit": "cm"}
